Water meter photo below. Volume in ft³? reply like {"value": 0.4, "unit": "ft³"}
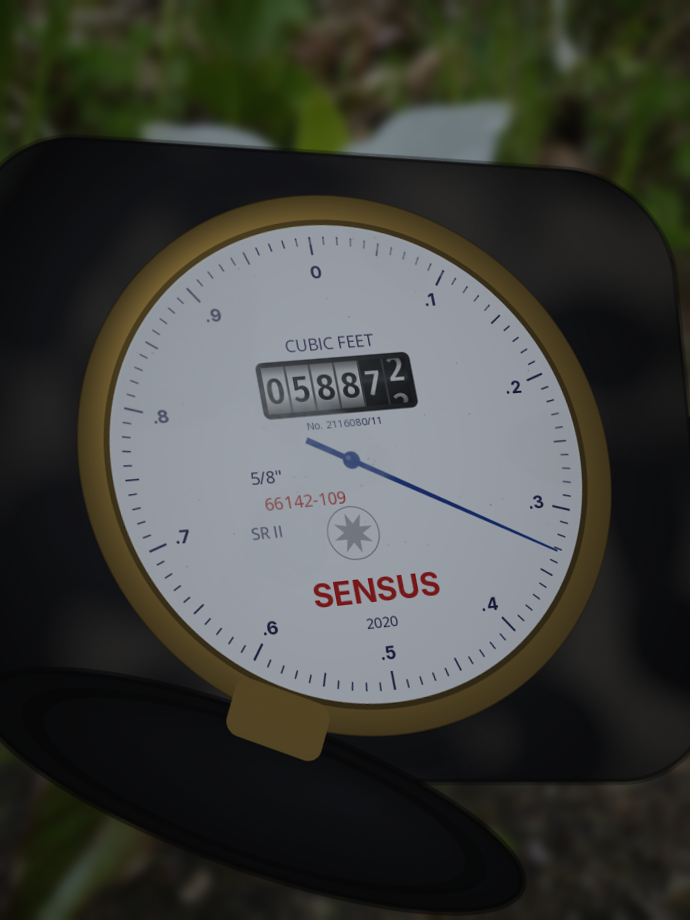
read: {"value": 58872.33, "unit": "ft³"}
